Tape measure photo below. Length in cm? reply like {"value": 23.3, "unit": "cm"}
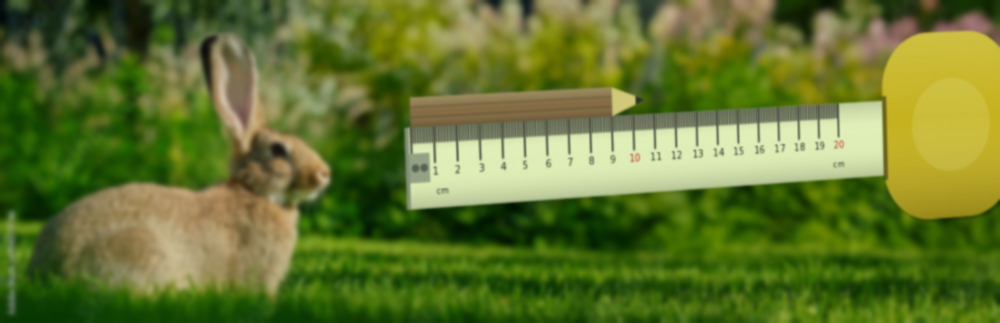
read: {"value": 10.5, "unit": "cm"}
